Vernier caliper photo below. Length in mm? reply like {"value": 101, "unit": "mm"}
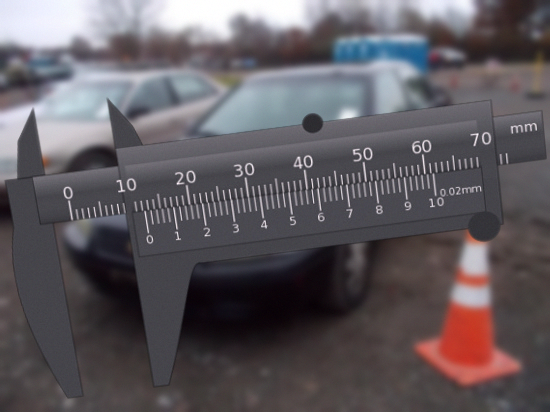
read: {"value": 12.4, "unit": "mm"}
